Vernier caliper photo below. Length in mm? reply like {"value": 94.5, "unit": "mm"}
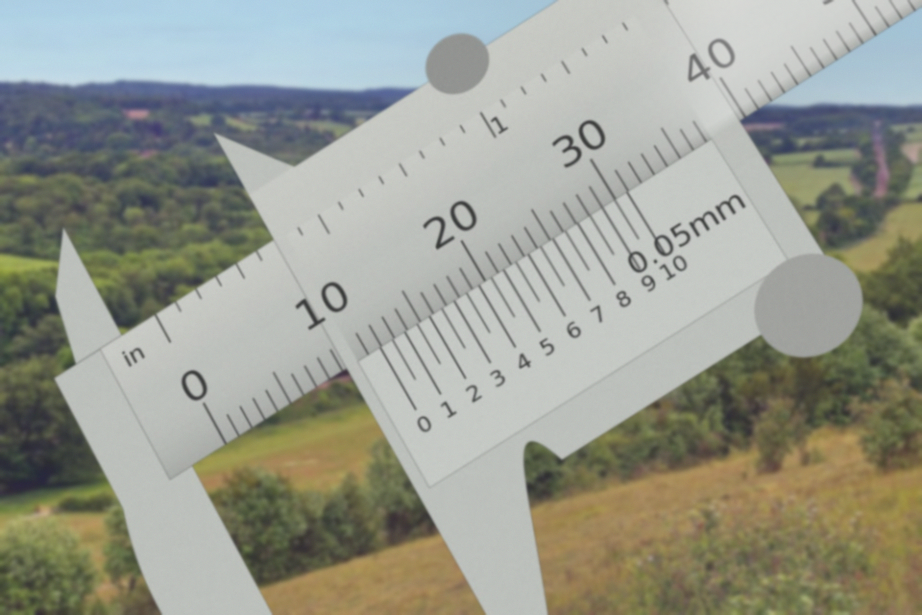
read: {"value": 11.9, "unit": "mm"}
